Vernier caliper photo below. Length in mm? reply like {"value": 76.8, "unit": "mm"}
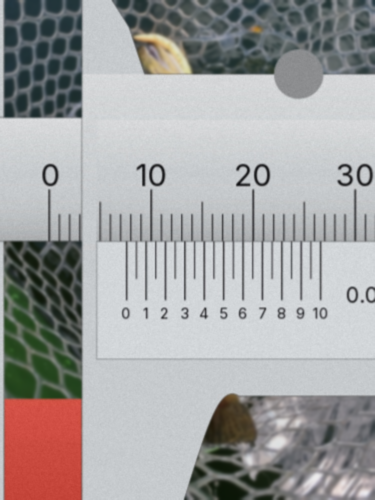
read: {"value": 7.6, "unit": "mm"}
